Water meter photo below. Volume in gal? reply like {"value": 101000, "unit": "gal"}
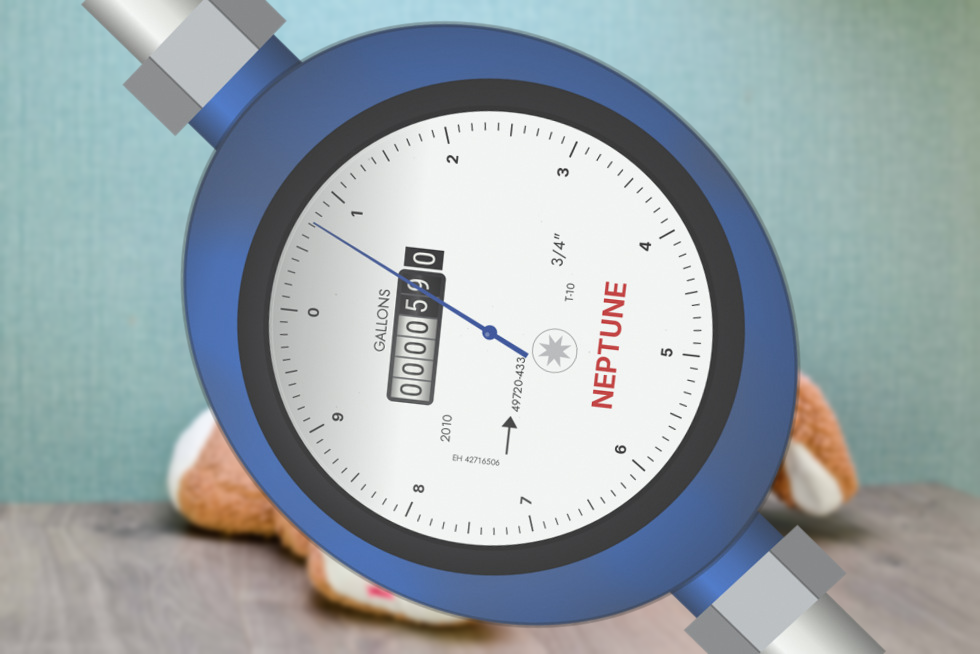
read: {"value": 590.7, "unit": "gal"}
